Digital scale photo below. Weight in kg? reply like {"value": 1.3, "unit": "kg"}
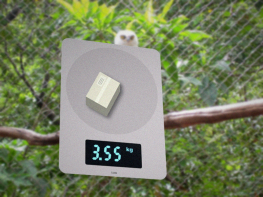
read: {"value": 3.55, "unit": "kg"}
